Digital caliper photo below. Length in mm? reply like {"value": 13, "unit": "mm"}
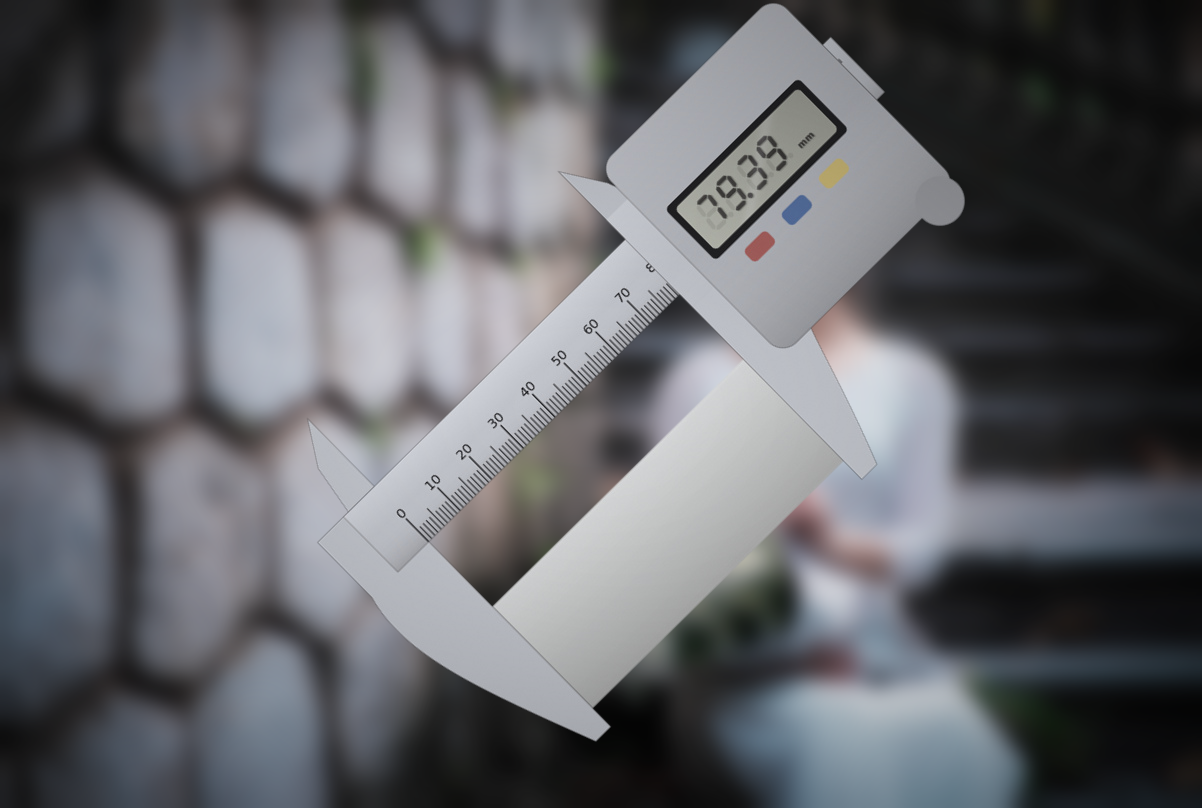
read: {"value": 79.39, "unit": "mm"}
